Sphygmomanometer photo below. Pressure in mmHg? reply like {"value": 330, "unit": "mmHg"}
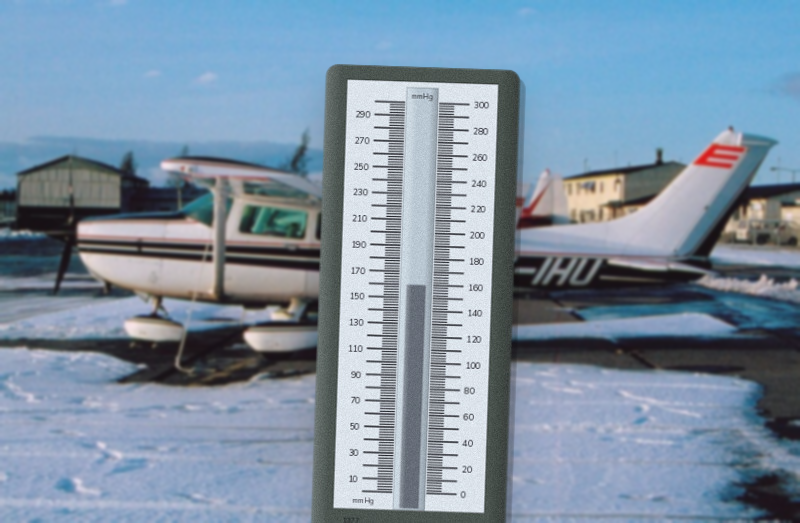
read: {"value": 160, "unit": "mmHg"}
